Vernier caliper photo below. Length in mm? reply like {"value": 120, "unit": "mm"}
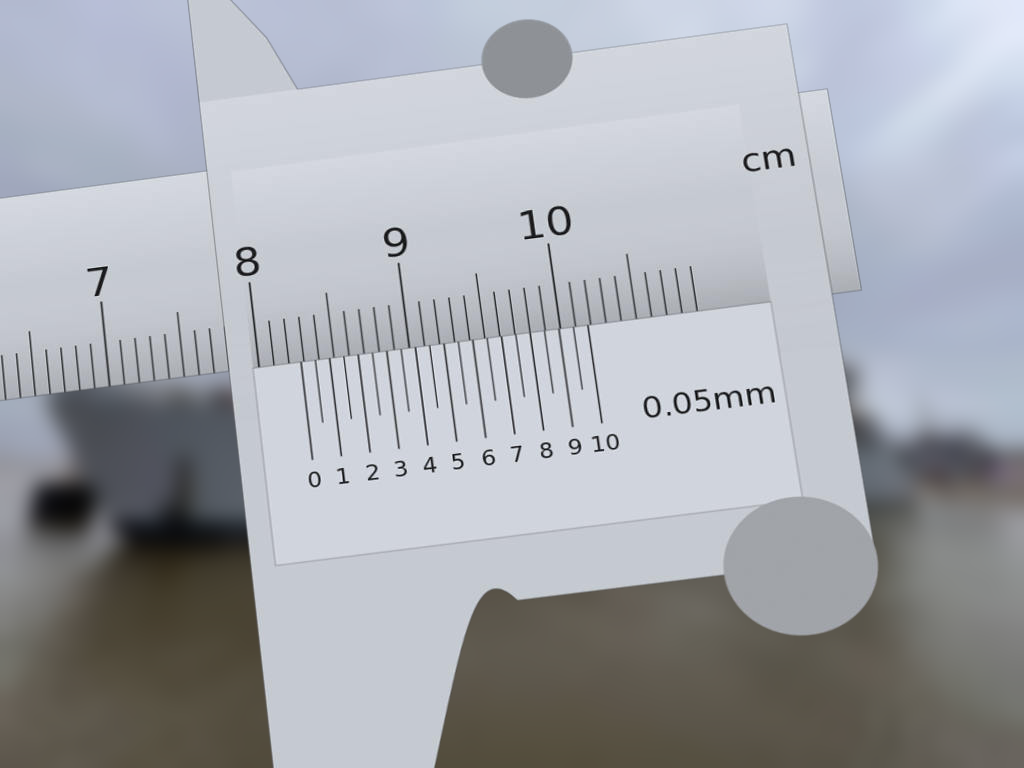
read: {"value": 82.8, "unit": "mm"}
